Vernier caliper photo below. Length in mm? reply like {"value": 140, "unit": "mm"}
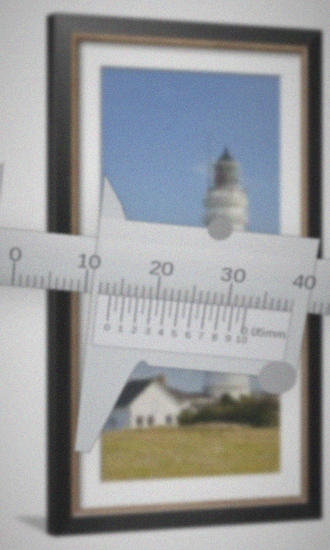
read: {"value": 13.5, "unit": "mm"}
